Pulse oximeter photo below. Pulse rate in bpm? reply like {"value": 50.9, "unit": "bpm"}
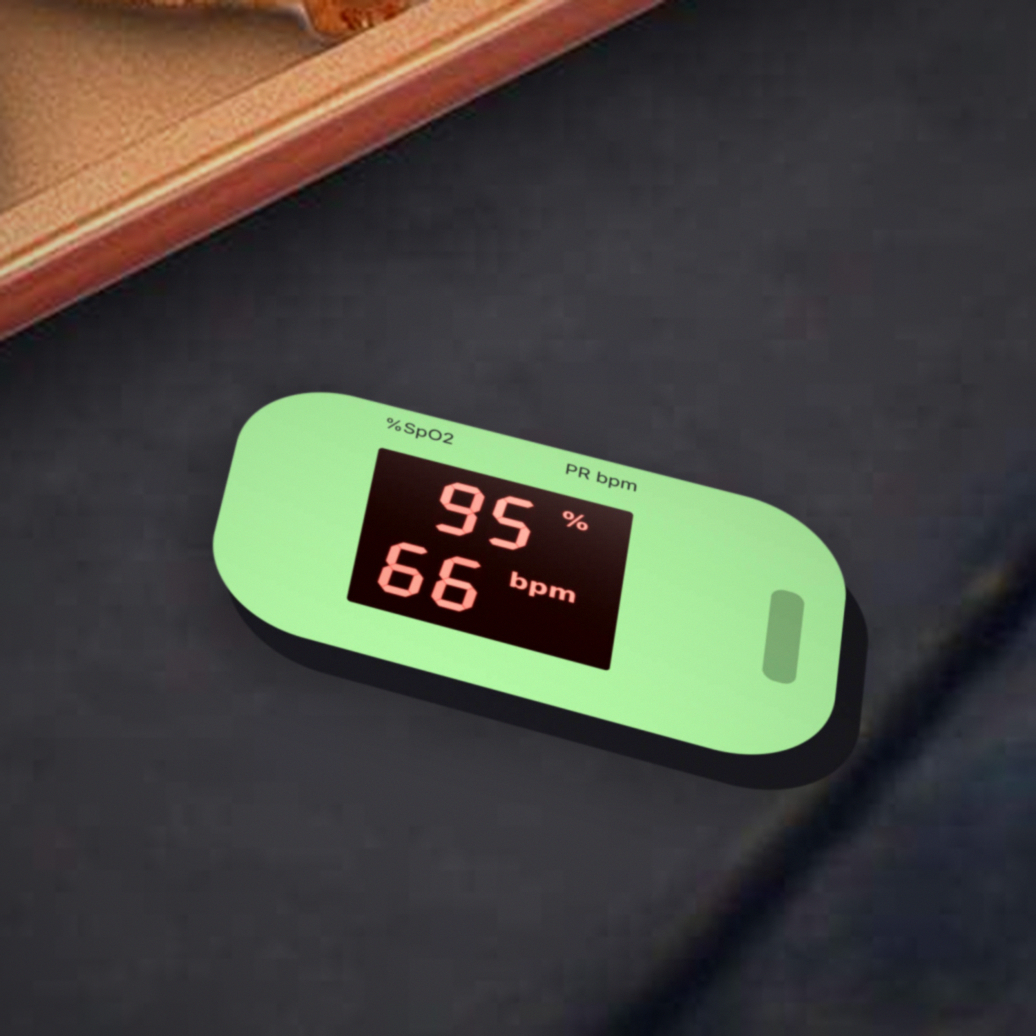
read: {"value": 66, "unit": "bpm"}
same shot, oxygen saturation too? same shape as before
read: {"value": 95, "unit": "%"}
